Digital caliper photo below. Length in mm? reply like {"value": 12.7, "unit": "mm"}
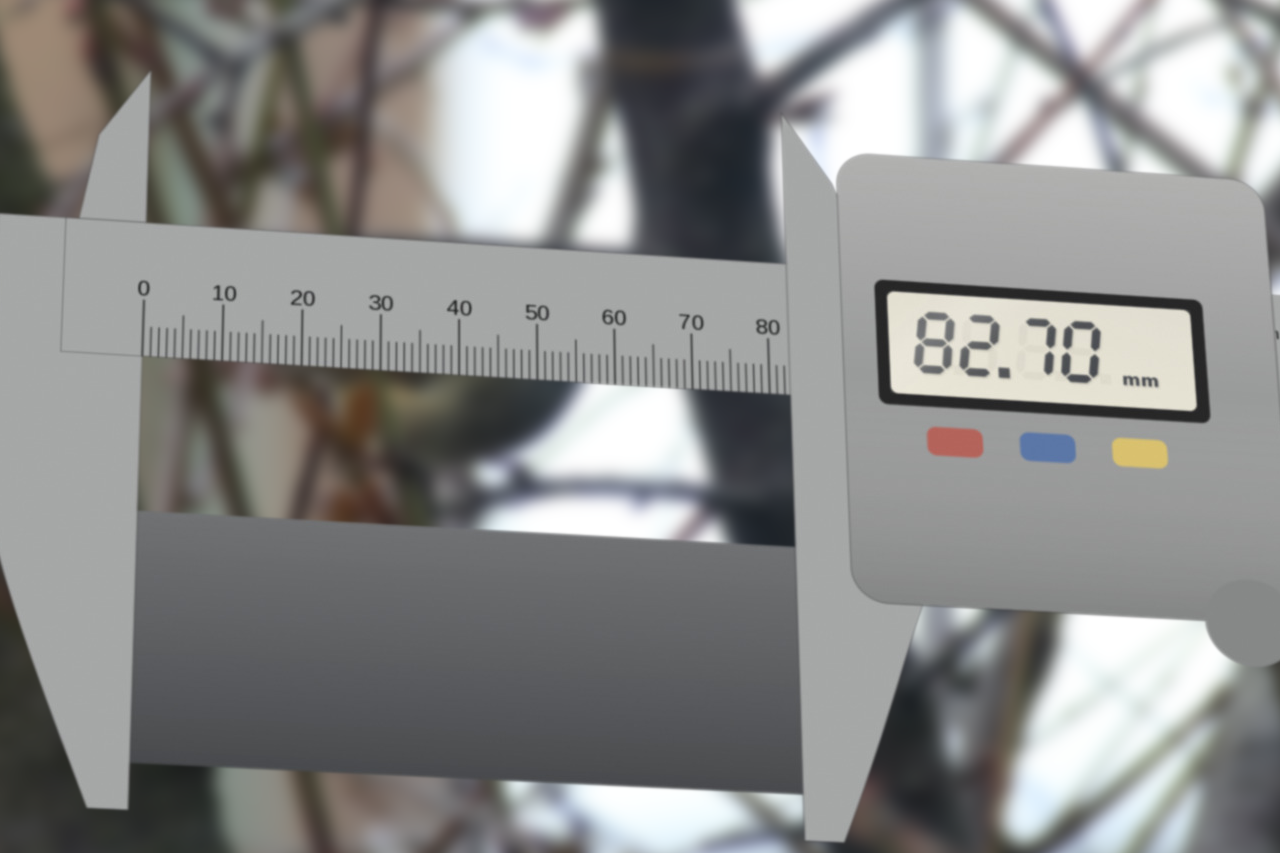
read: {"value": 82.70, "unit": "mm"}
